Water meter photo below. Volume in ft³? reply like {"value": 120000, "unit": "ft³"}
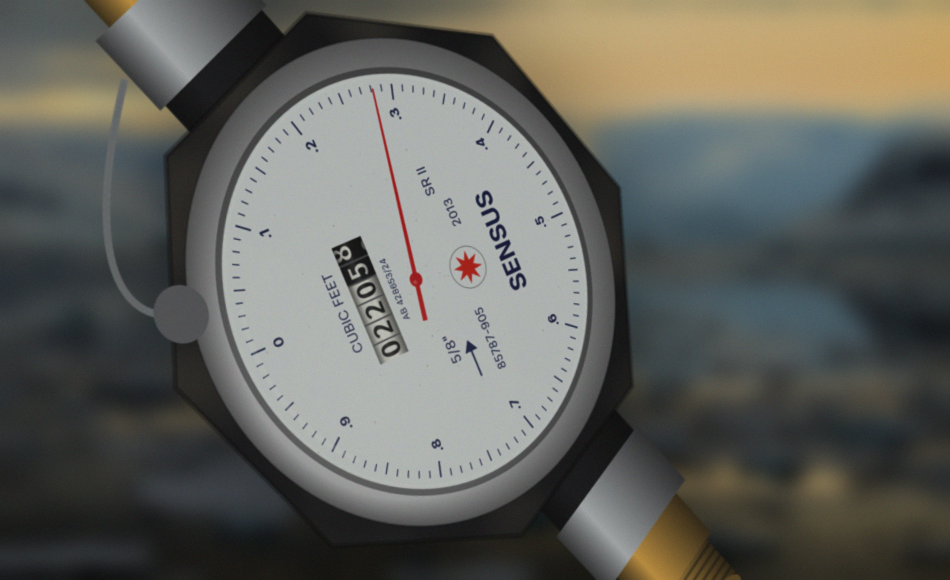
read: {"value": 22058.28, "unit": "ft³"}
